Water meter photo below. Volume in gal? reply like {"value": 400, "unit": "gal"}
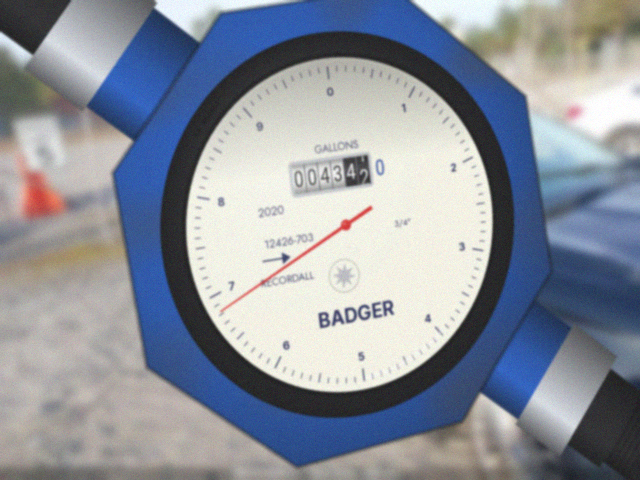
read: {"value": 43416.8, "unit": "gal"}
